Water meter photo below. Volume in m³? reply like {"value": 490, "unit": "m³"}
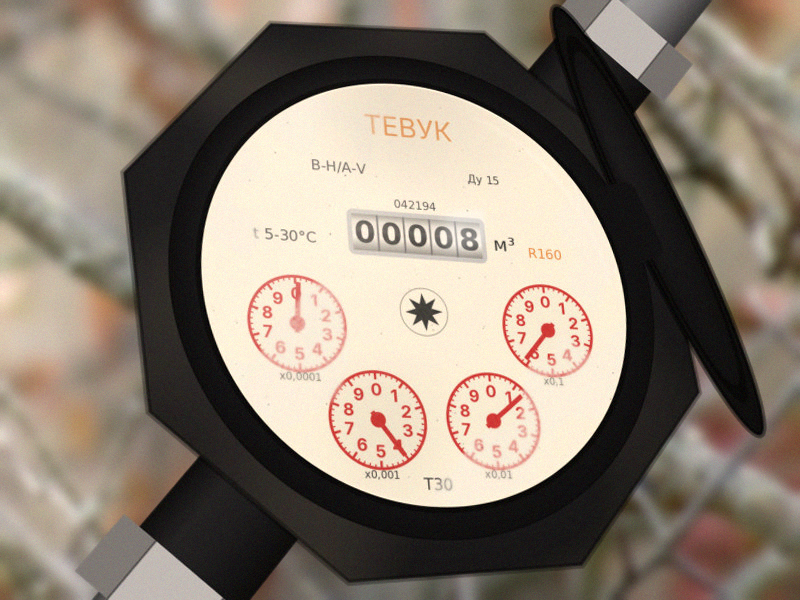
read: {"value": 8.6140, "unit": "m³"}
